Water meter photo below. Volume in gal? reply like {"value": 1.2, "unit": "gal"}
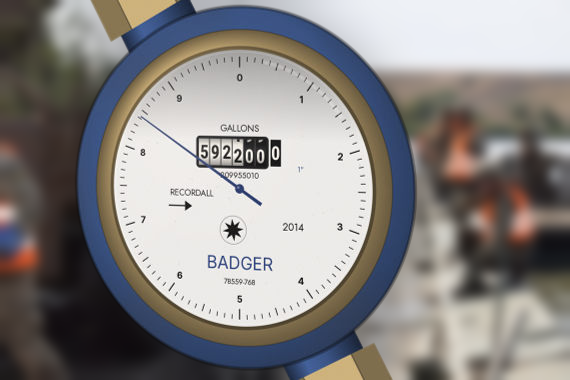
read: {"value": 5921998.4, "unit": "gal"}
